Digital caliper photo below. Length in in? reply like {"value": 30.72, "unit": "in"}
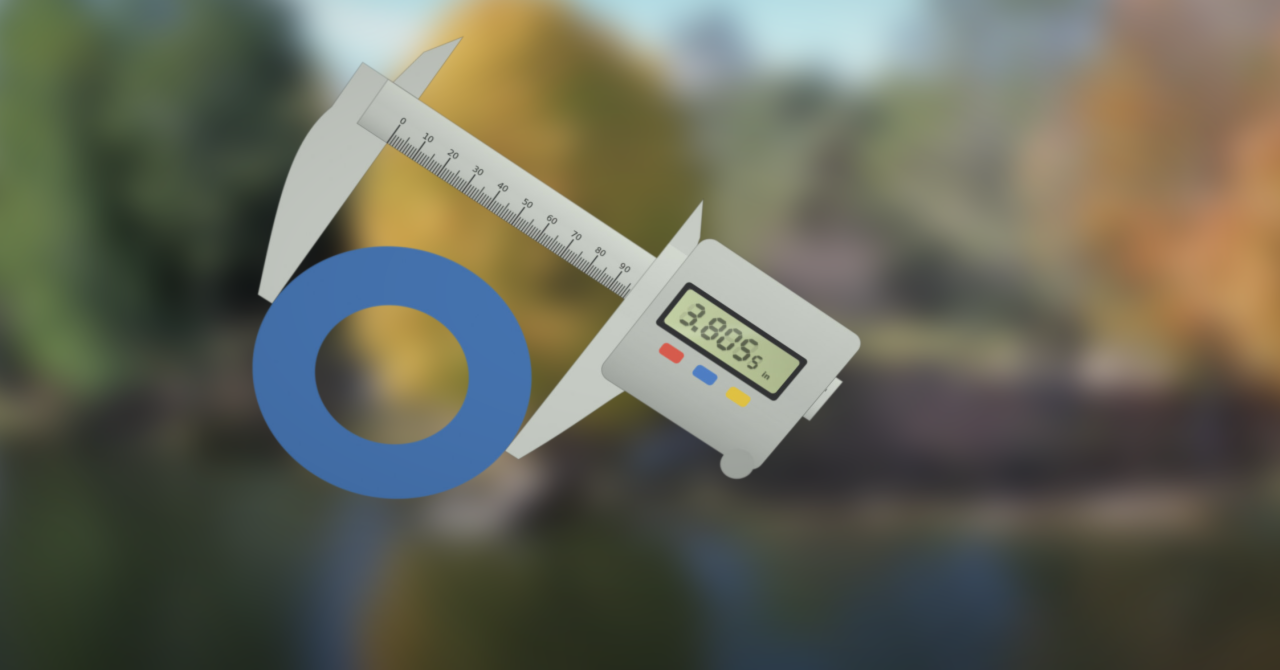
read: {"value": 3.8055, "unit": "in"}
